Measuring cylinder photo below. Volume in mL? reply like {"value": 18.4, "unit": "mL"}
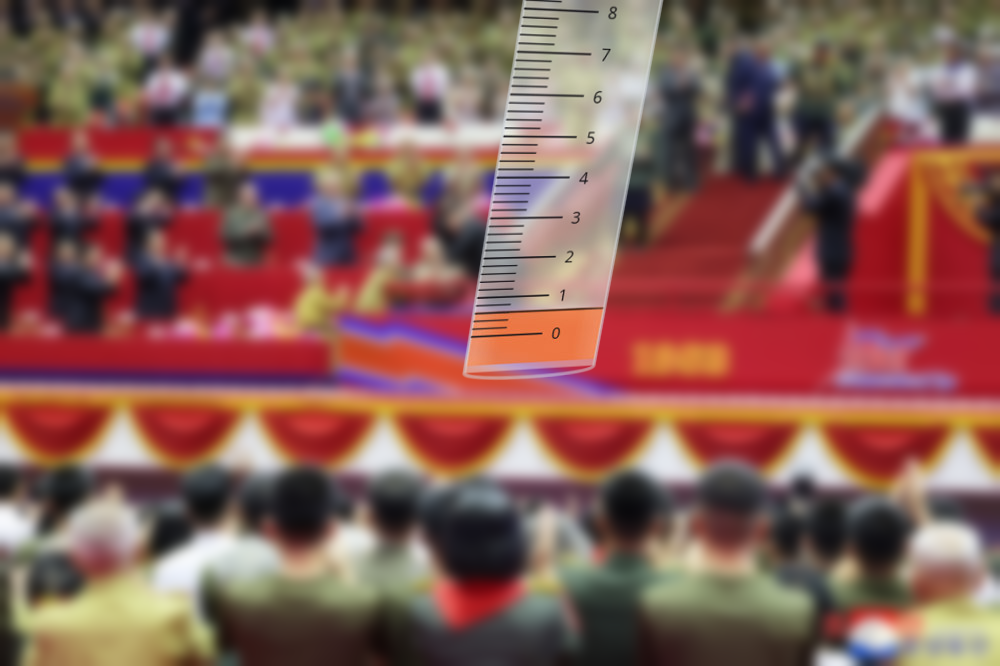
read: {"value": 0.6, "unit": "mL"}
